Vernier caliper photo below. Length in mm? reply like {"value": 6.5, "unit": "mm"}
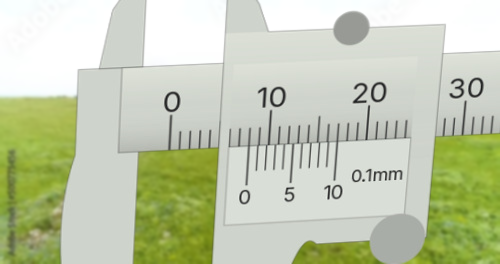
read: {"value": 8.0, "unit": "mm"}
